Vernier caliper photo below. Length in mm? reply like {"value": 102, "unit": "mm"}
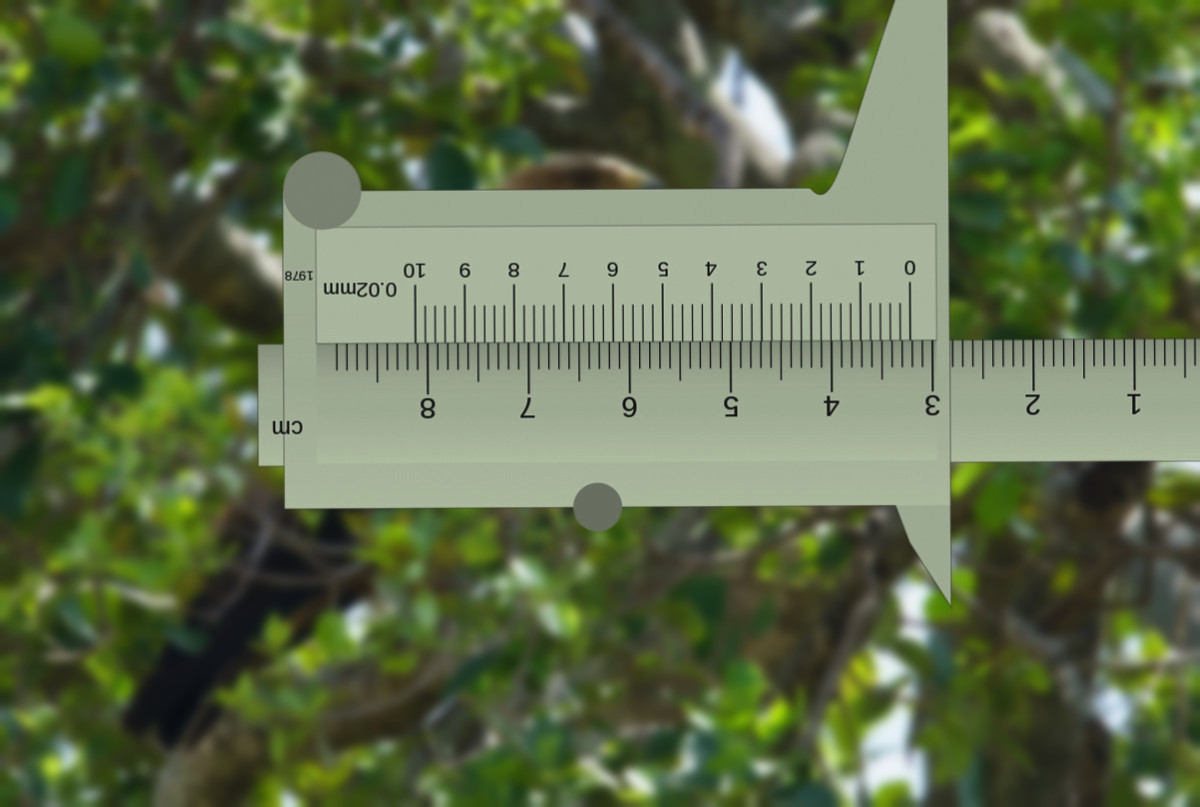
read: {"value": 32.2, "unit": "mm"}
